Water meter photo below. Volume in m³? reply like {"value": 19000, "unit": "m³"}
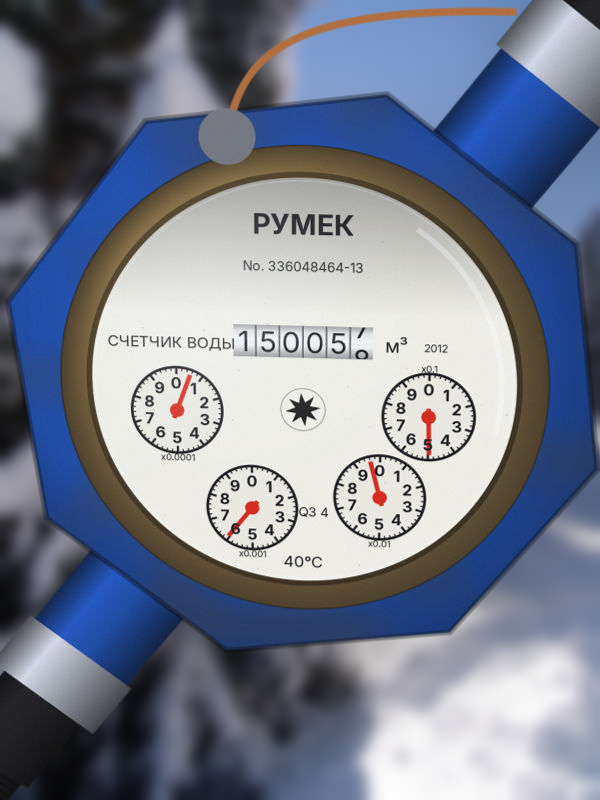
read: {"value": 150057.4960, "unit": "m³"}
